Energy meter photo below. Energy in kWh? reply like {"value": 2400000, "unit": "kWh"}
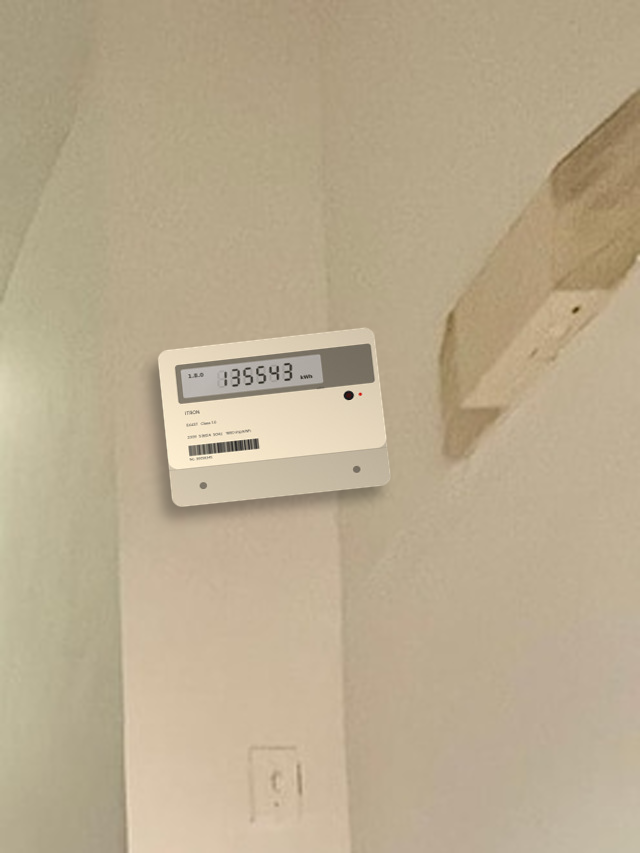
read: {"value": 135543, "unit": "kWh"}
